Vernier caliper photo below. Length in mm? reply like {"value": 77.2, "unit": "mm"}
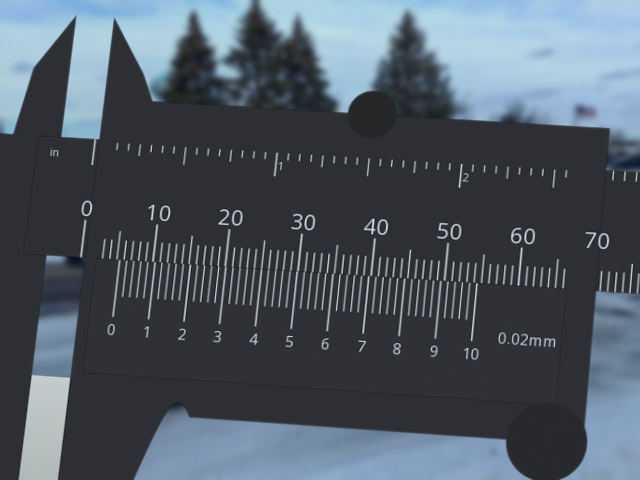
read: {"value": 5.4, "unit": "mm"}
